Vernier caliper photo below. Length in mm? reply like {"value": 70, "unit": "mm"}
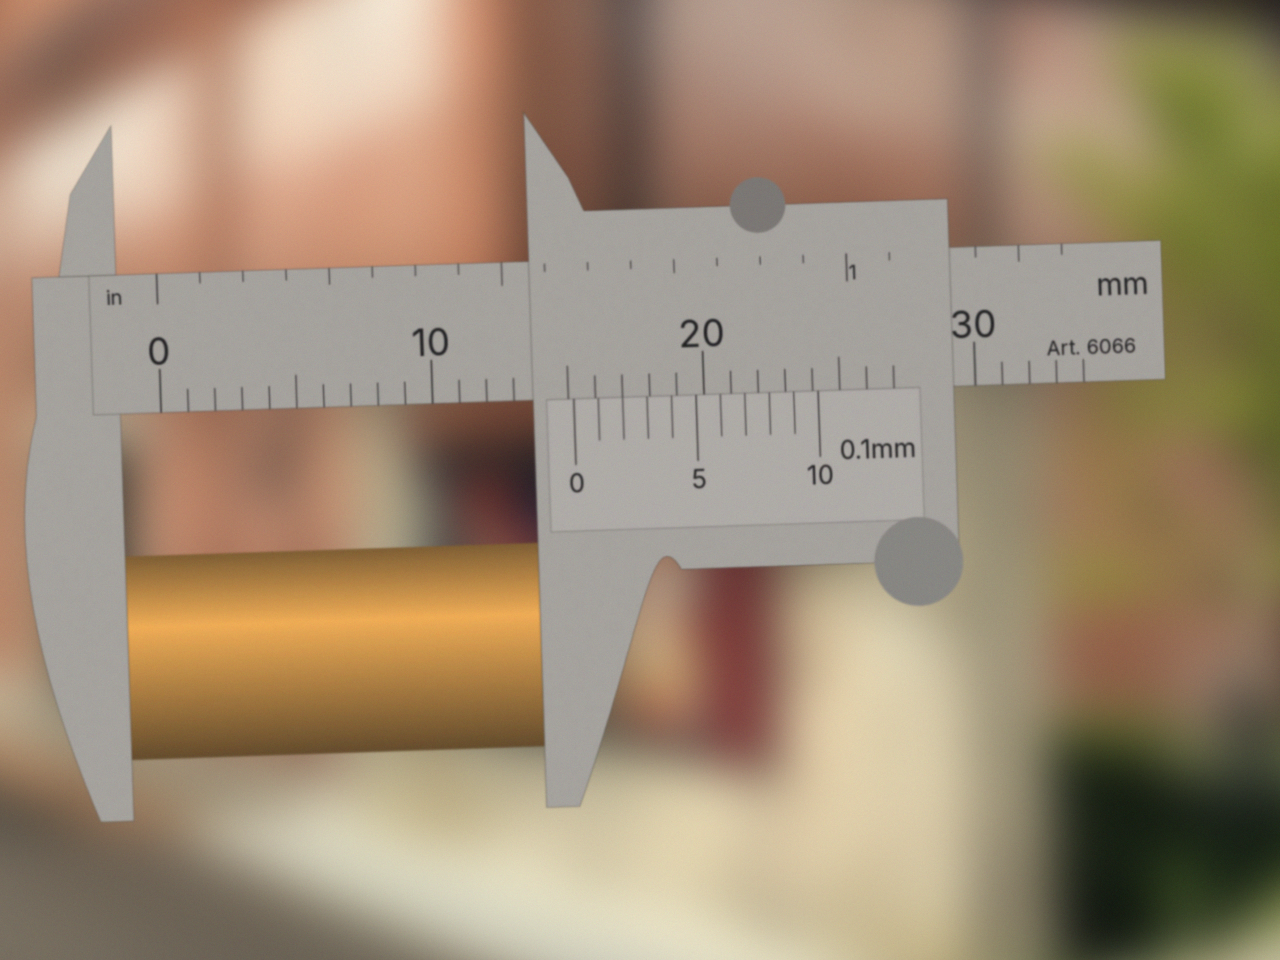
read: {"value": 15.2, "unit": "mm"}
